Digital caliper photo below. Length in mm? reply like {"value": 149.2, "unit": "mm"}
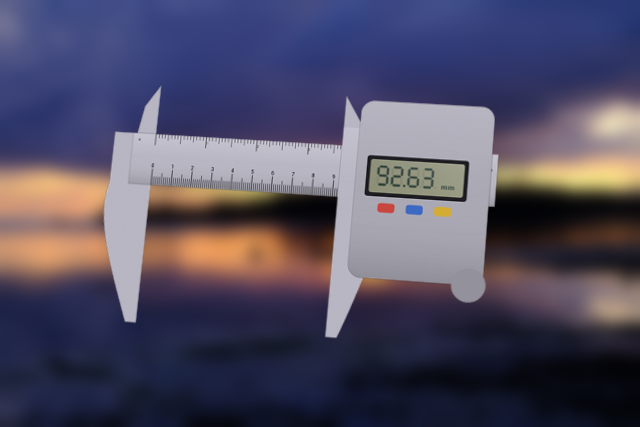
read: {"value": 92.63, "unit": "mm"}
